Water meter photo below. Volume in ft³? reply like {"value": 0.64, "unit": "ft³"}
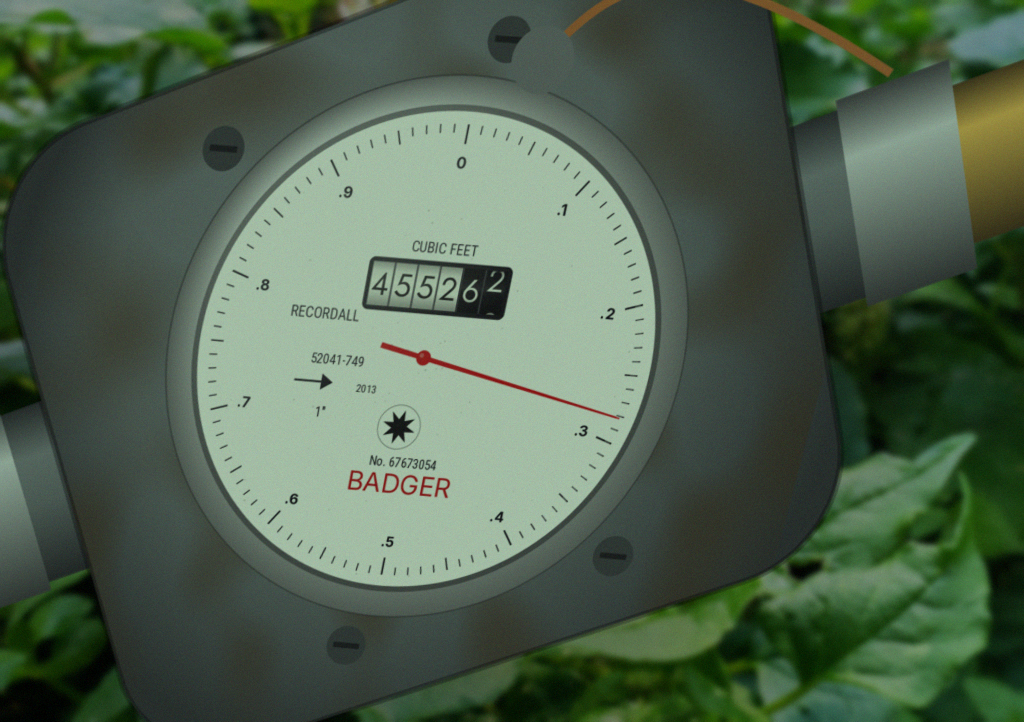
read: {"value": 455262.28, "unit": "ft³"}
